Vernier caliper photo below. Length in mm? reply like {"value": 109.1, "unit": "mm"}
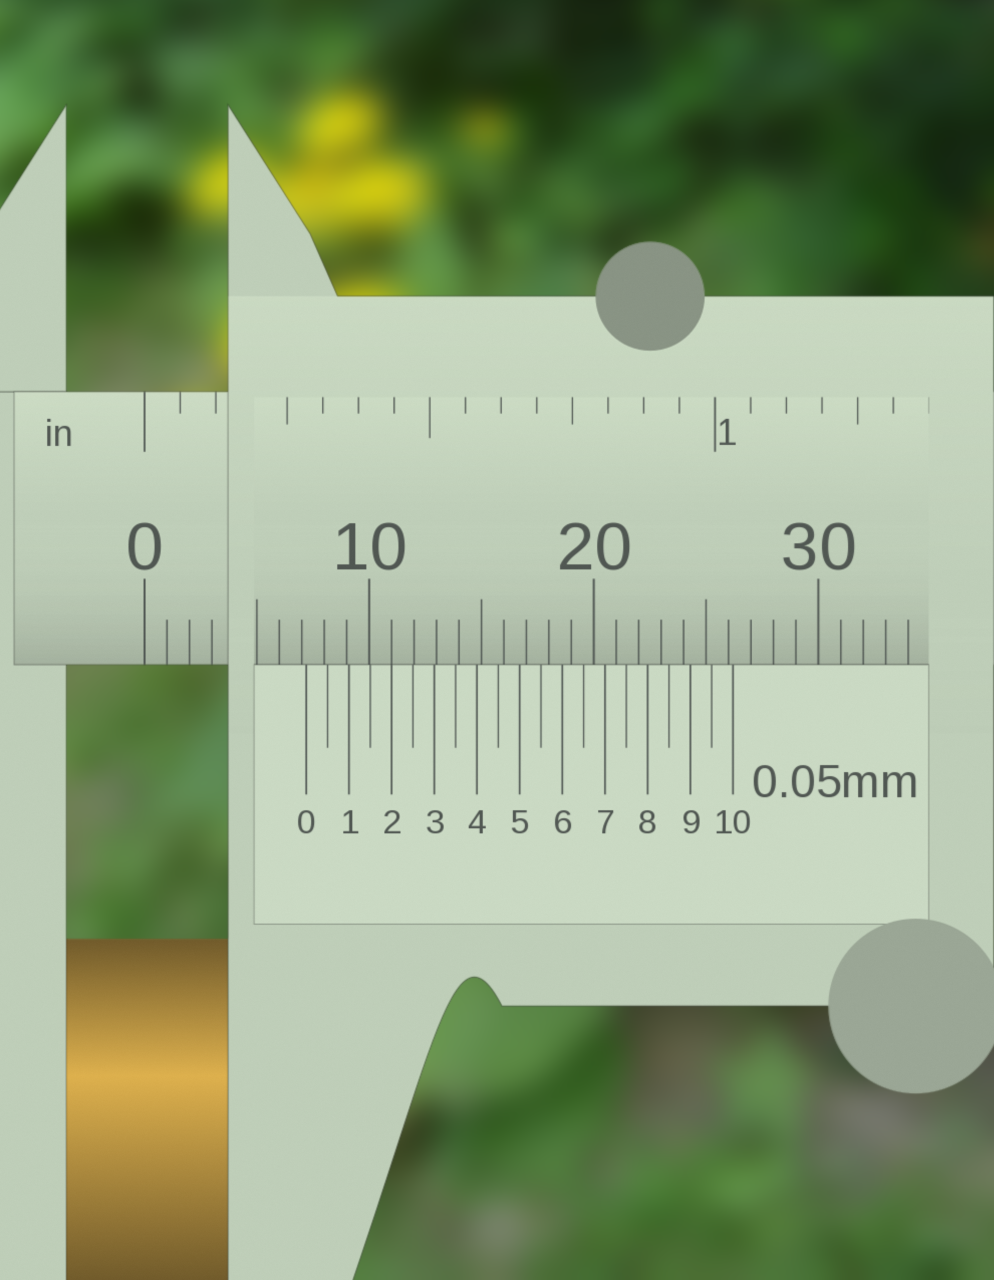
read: {"value": 7.2, "unit": "mm"}
